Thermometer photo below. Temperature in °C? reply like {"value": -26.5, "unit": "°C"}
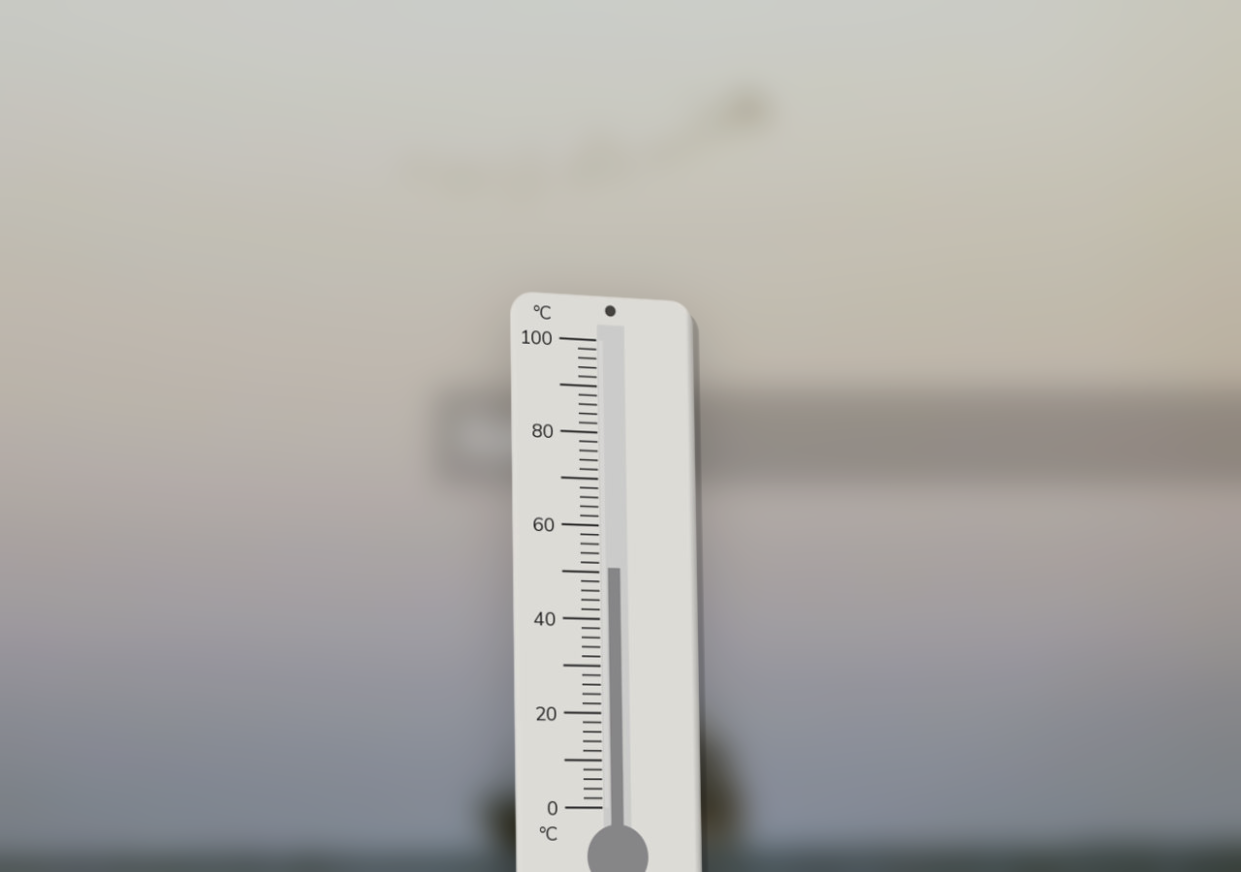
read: {"value": 51, "unit": "°C"}
